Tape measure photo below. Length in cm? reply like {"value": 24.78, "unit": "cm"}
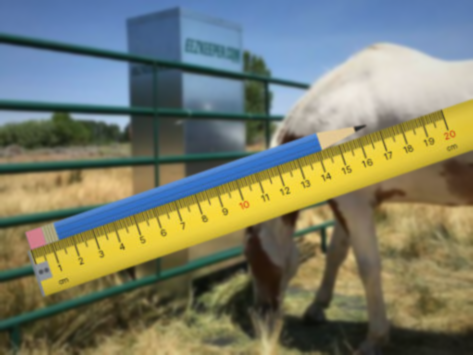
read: {"value": 16.5, "unit": "cm"}
